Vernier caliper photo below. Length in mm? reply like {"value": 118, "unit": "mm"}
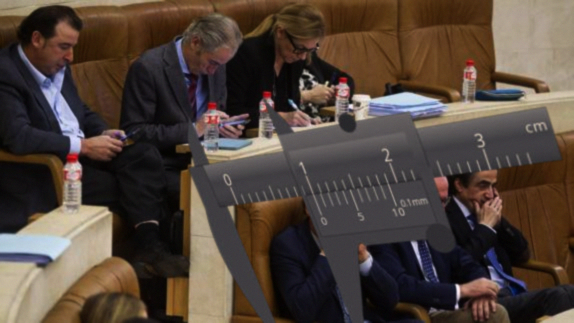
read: {"value": 10.0, "unit": "mm"}
